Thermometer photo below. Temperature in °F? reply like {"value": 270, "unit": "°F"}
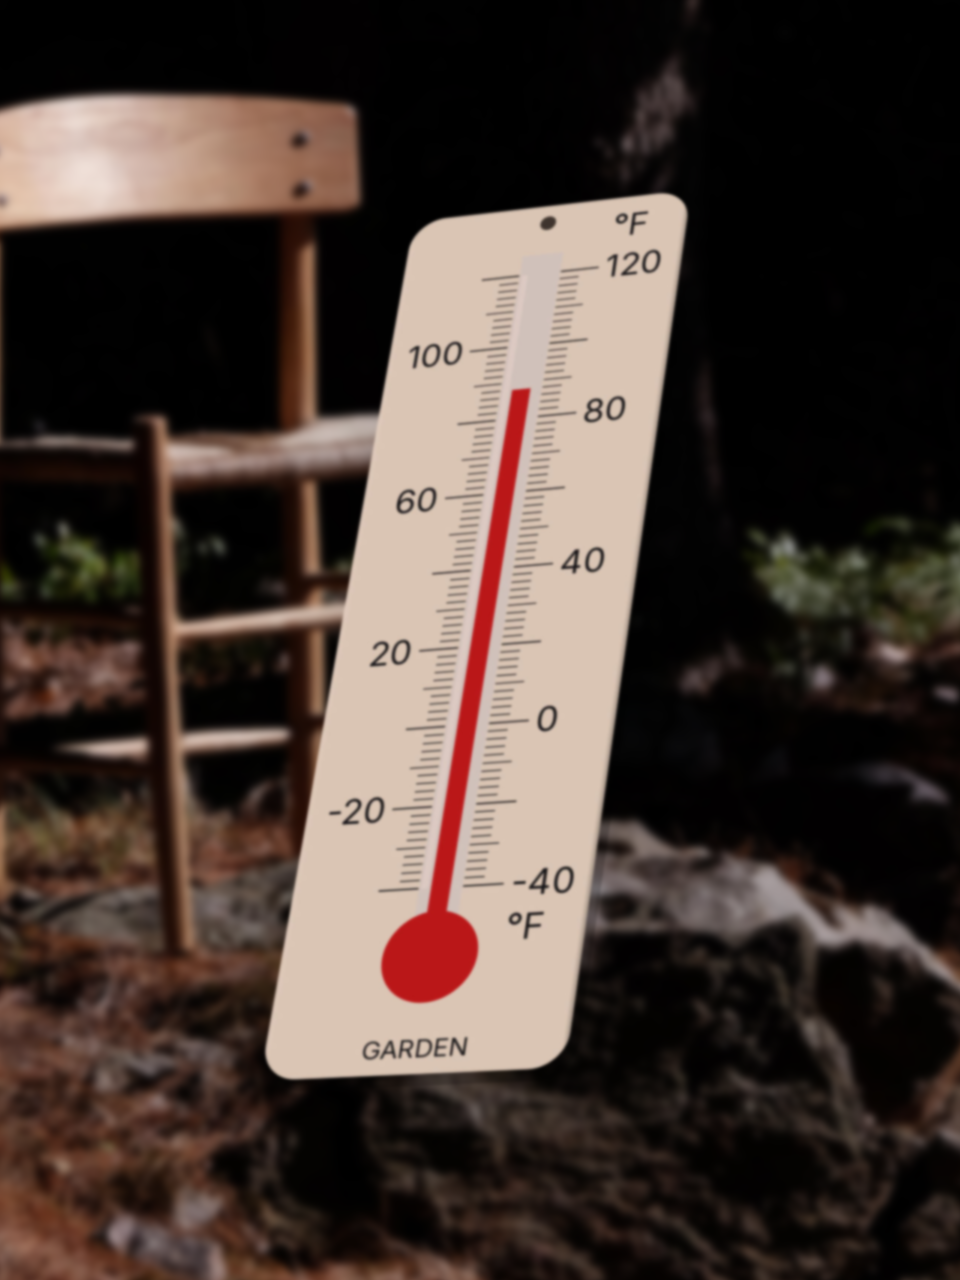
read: {"value": 88, "unit": "°F"}
